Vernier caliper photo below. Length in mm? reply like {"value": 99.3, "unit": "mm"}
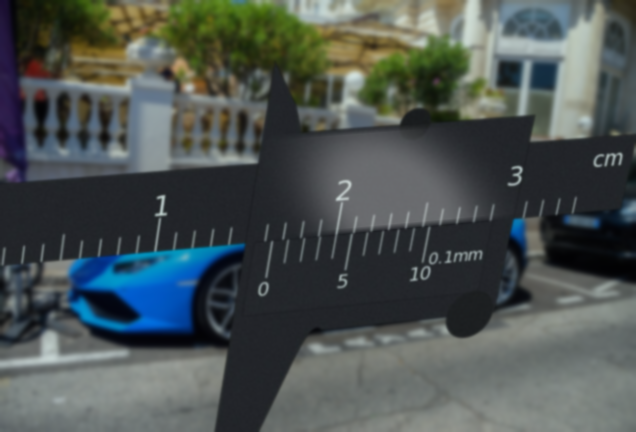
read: {"value": 16.4, "unit": "mm"}
